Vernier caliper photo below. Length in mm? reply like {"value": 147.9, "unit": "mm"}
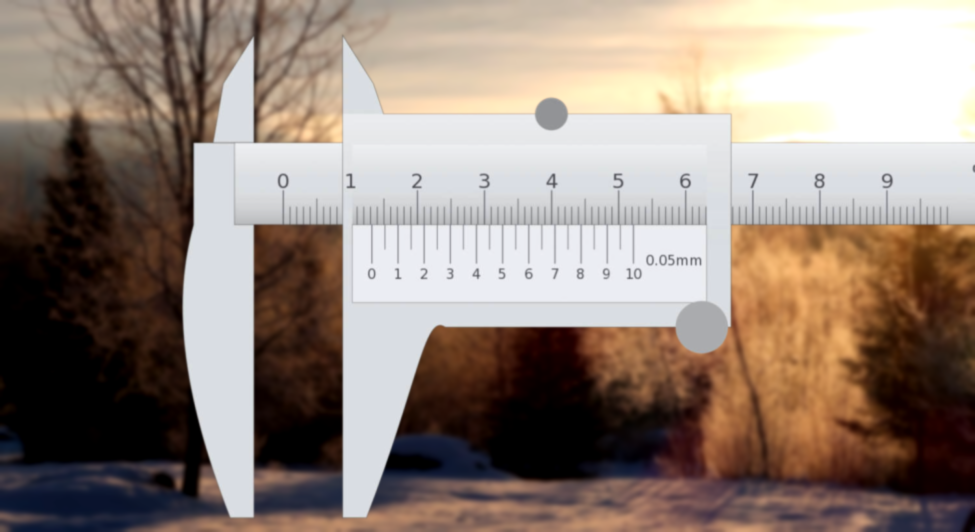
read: {"value": 13.2, "unit": "mm"}
